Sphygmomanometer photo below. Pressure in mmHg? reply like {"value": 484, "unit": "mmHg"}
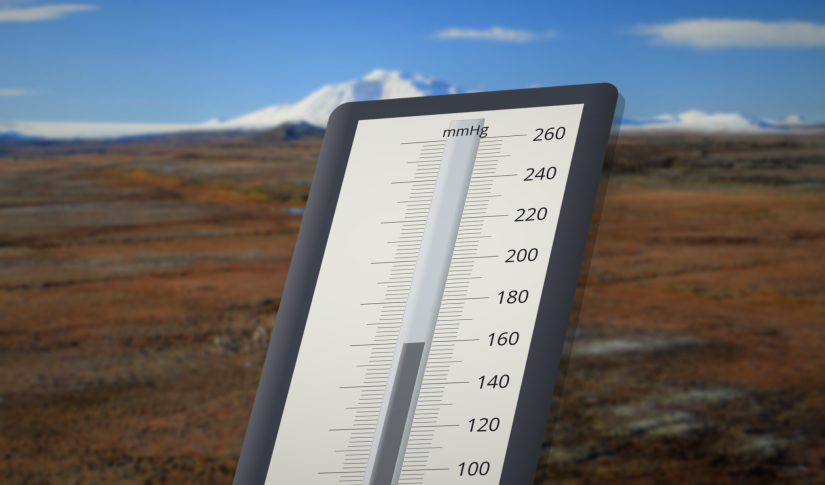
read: {"value": 160, "unit": "mmHg"}
